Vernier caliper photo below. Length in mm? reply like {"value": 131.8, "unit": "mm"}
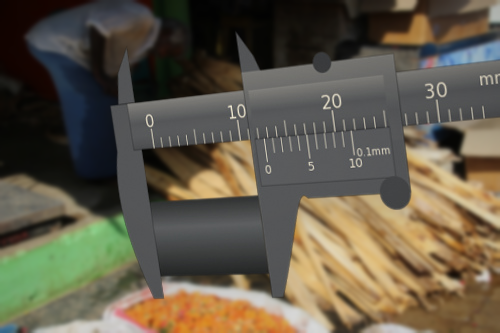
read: {"value": 12.6, "unit": "mm"}
